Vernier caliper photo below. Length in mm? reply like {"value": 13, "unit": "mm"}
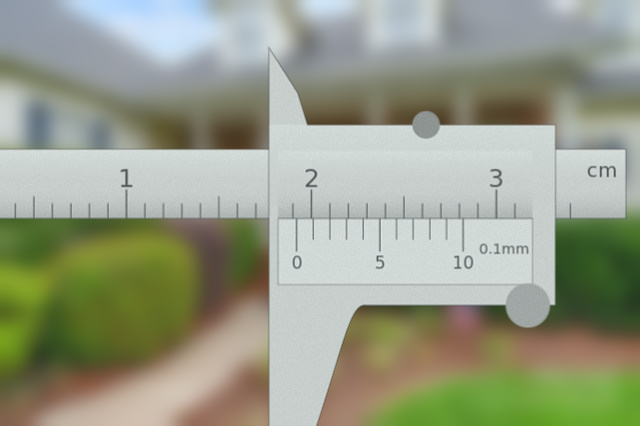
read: {"value": 19.2, "unit": "mm"}
